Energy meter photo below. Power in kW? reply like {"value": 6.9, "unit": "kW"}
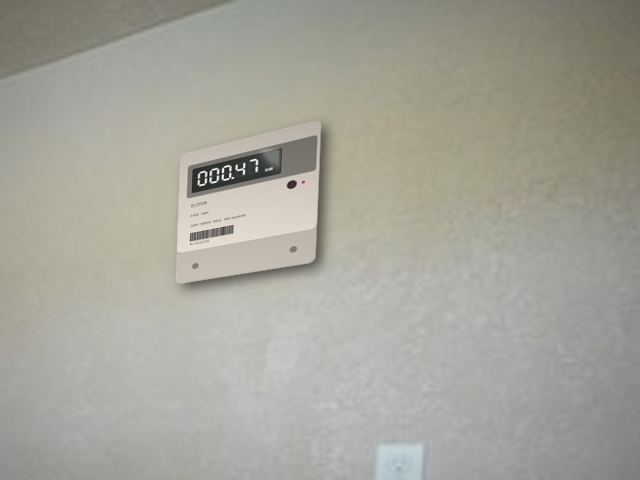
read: {"value": 0.47, "unit": "kW"}
